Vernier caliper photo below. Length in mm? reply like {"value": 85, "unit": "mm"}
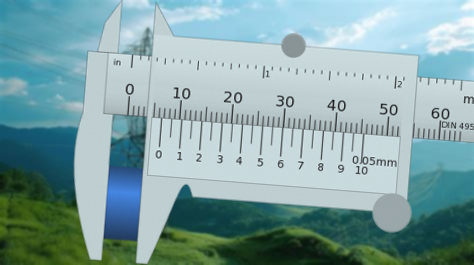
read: {"value": 6.5, "unit": "mm"}
